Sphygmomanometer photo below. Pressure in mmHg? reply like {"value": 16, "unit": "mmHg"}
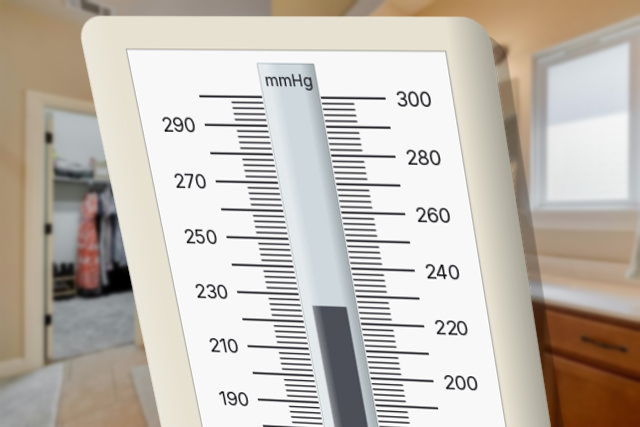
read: {"value": 226, "unit": "mmHg"}
